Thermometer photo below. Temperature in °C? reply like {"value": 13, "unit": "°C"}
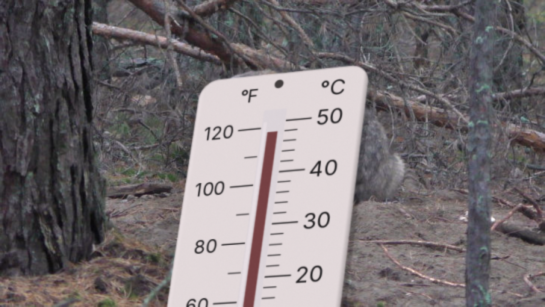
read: {"value": 48, "unit": "°C"}
